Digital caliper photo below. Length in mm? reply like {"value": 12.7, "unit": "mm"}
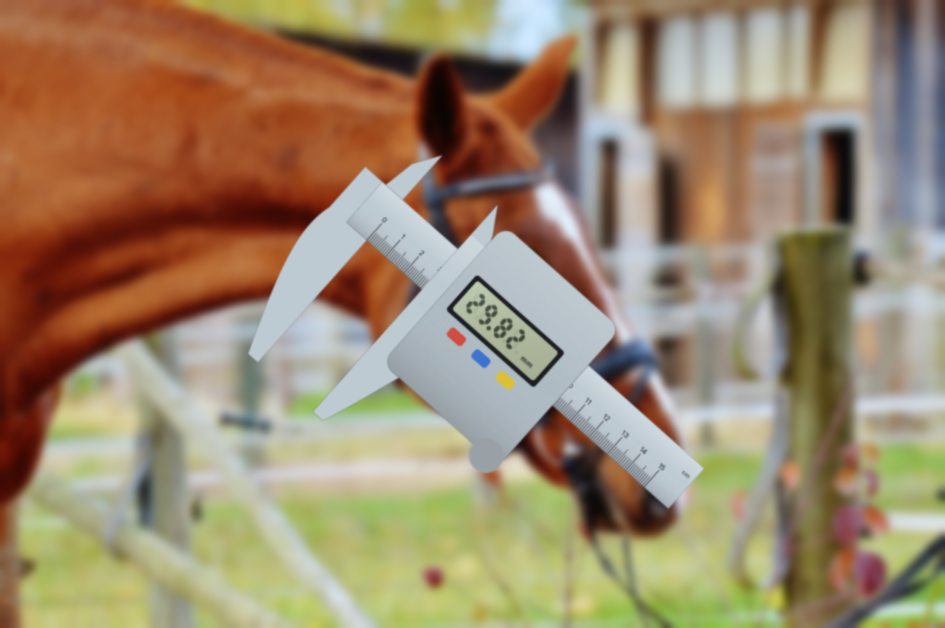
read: {"value": 29.82, "unit": "mm"}
